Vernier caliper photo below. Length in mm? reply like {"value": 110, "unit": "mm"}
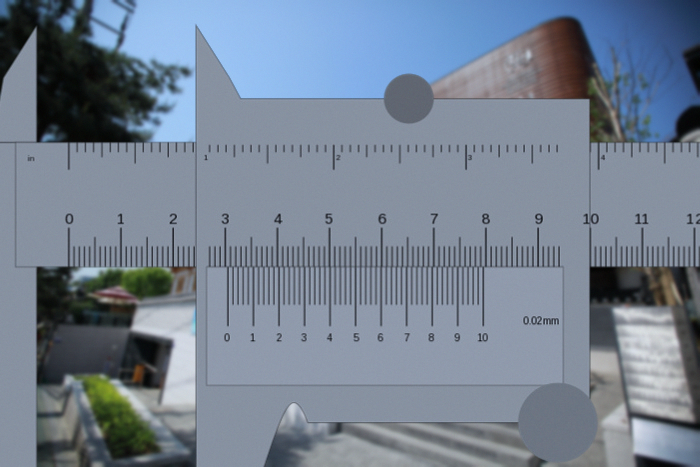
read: {"value": 30.5, "unit": "mm"}
